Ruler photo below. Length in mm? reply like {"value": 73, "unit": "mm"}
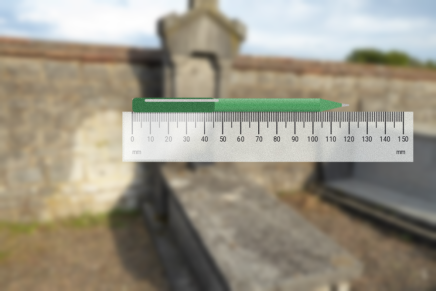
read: {"value": 120, "unit": "mm"}
